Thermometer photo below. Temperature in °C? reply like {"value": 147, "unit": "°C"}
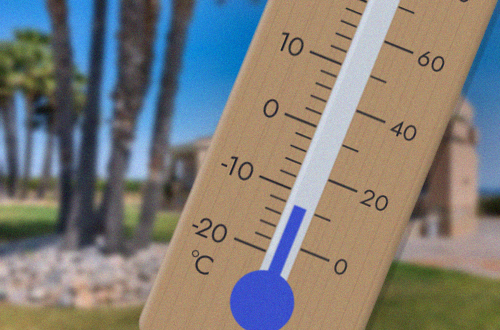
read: {"value": -12, "unit": "°C"}
